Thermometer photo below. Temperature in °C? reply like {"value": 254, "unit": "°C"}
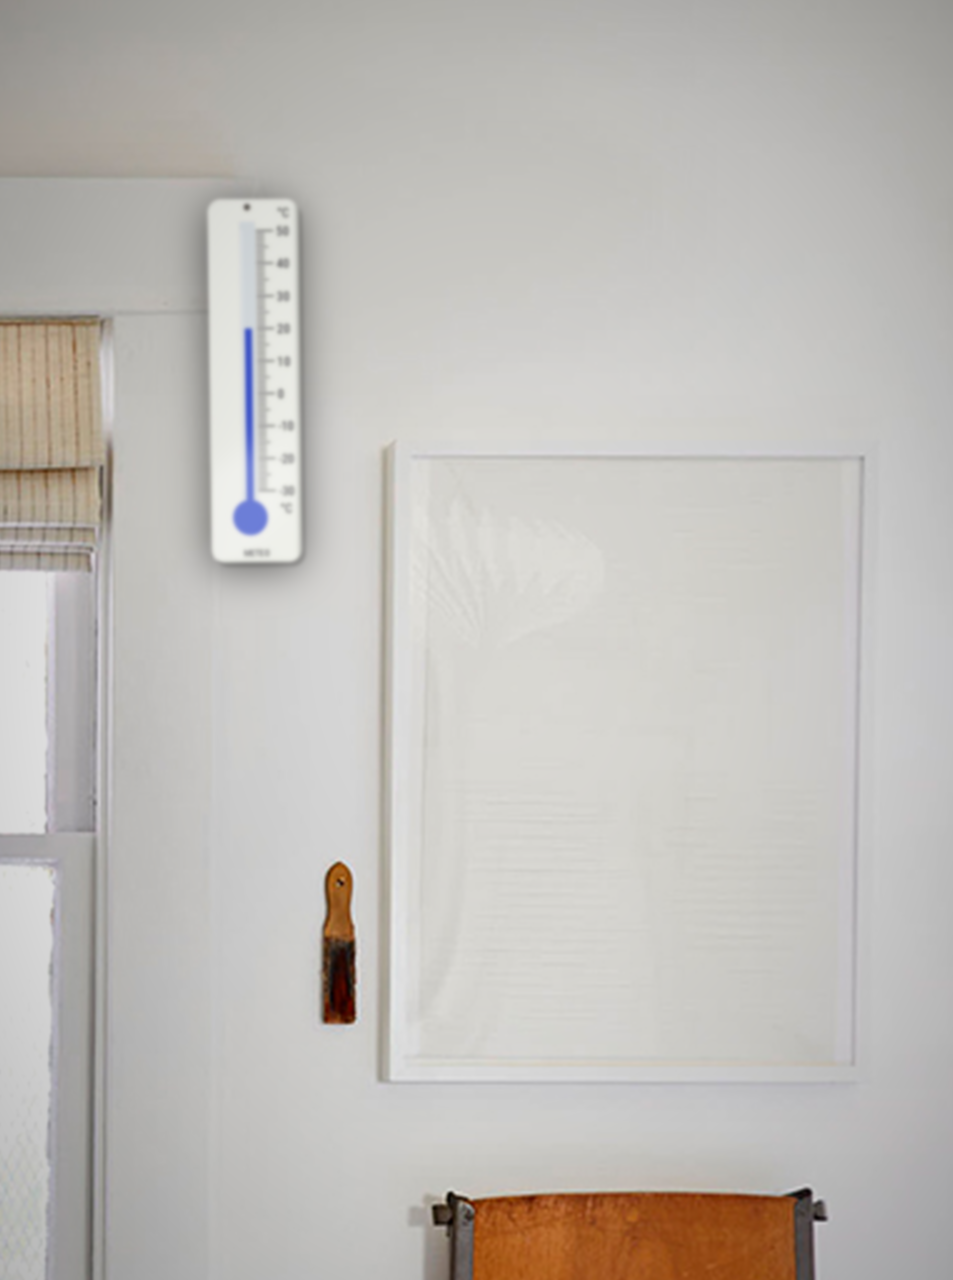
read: {"value": 20, "unit": "°C"}
